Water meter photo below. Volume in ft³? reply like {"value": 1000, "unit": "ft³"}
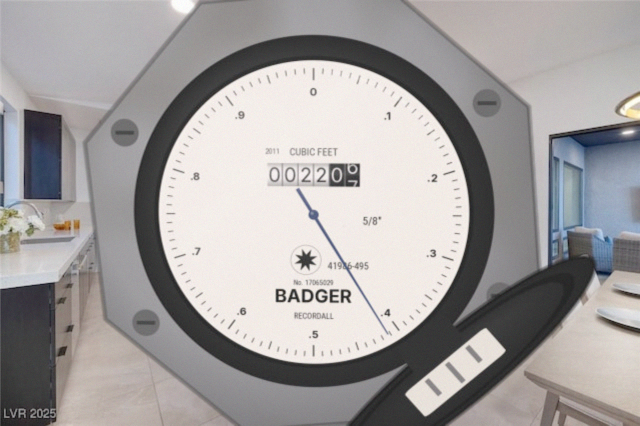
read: {"value": 2206.41, "unit": "ft³"}
